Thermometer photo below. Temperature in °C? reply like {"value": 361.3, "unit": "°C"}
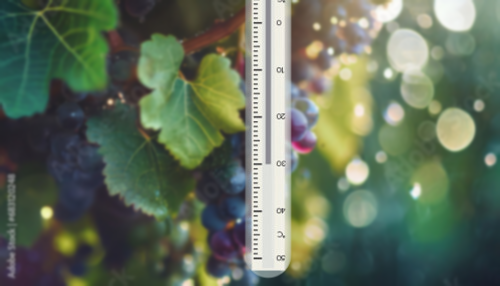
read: {"value": 30, "unit": "°C"}
